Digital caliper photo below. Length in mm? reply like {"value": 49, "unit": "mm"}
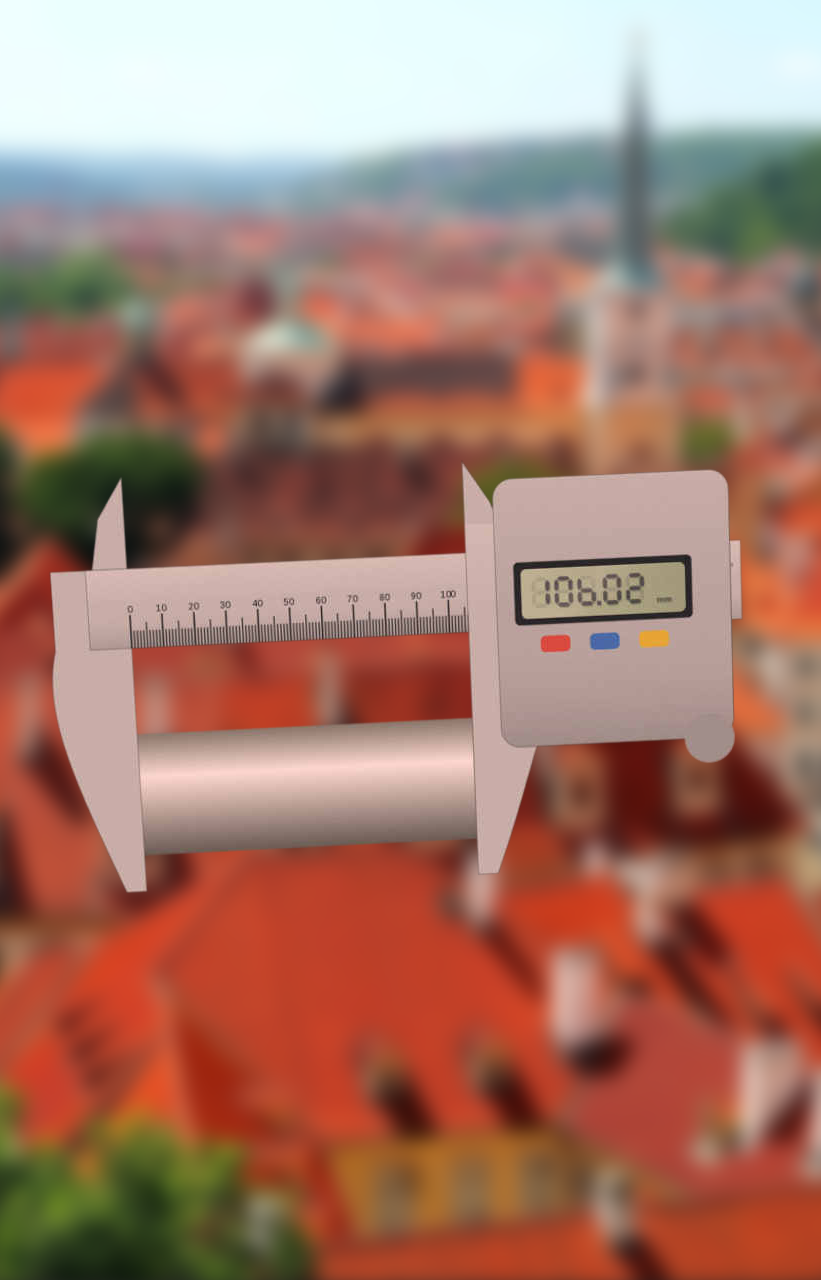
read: {"value": 106.02, "unit": "mm"}
